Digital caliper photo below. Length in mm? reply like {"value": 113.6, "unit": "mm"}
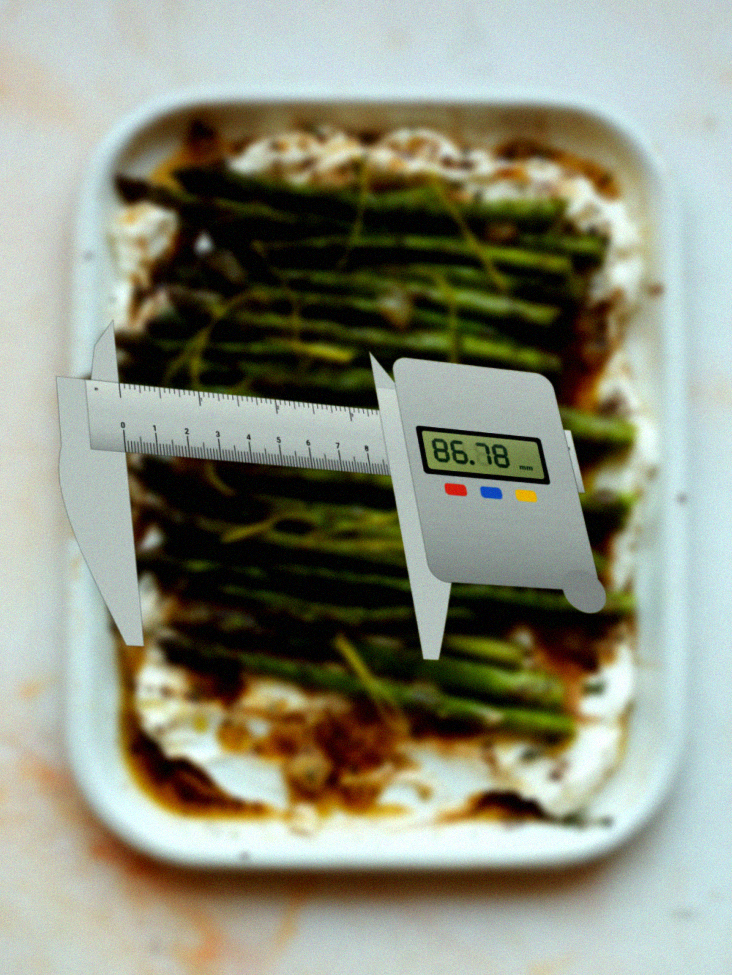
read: {"value": 86.78, "unit": "mm"}
